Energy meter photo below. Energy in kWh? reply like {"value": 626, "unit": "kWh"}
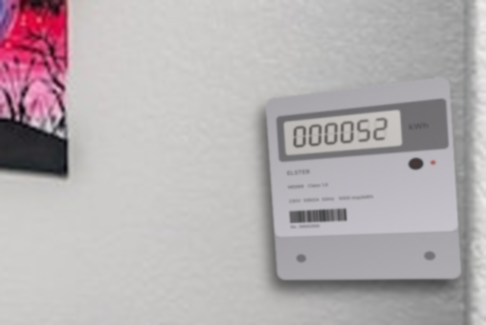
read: {"value": 52, "unit": "kWh"}
